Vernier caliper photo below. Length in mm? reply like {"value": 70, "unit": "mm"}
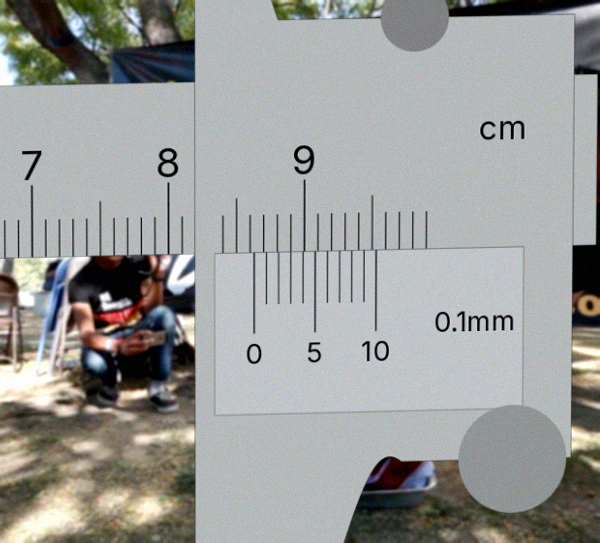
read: {"value": 86.3, "unit": "mm"}
